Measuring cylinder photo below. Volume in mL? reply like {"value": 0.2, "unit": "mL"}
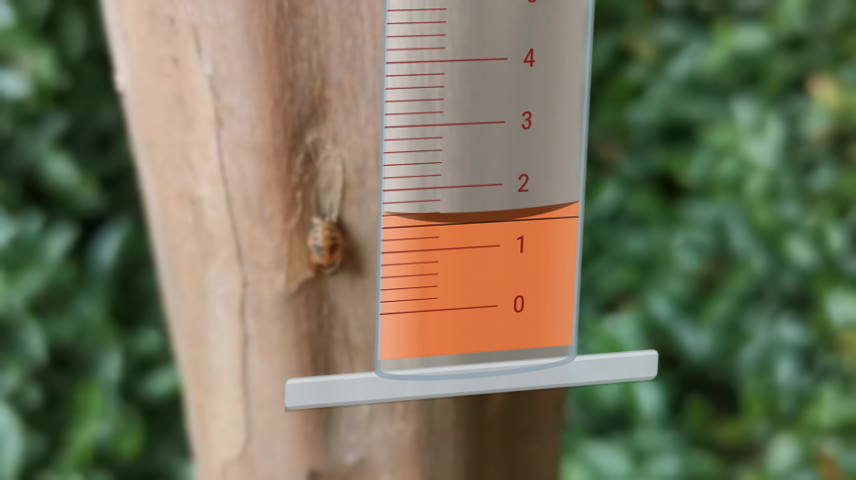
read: {"value": 1.4, "unit": "mL"}
